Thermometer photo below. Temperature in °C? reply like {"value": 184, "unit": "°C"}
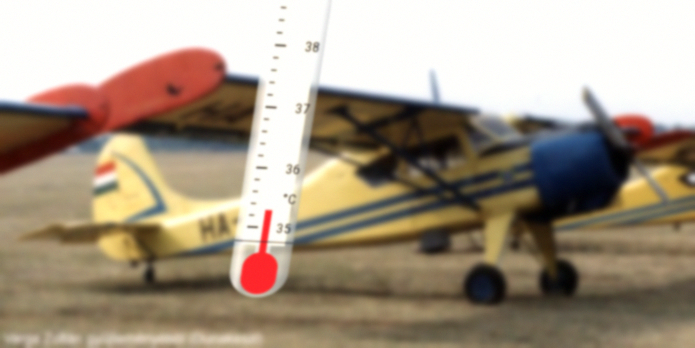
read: {"value": 35.3, "unit": "°C"}
